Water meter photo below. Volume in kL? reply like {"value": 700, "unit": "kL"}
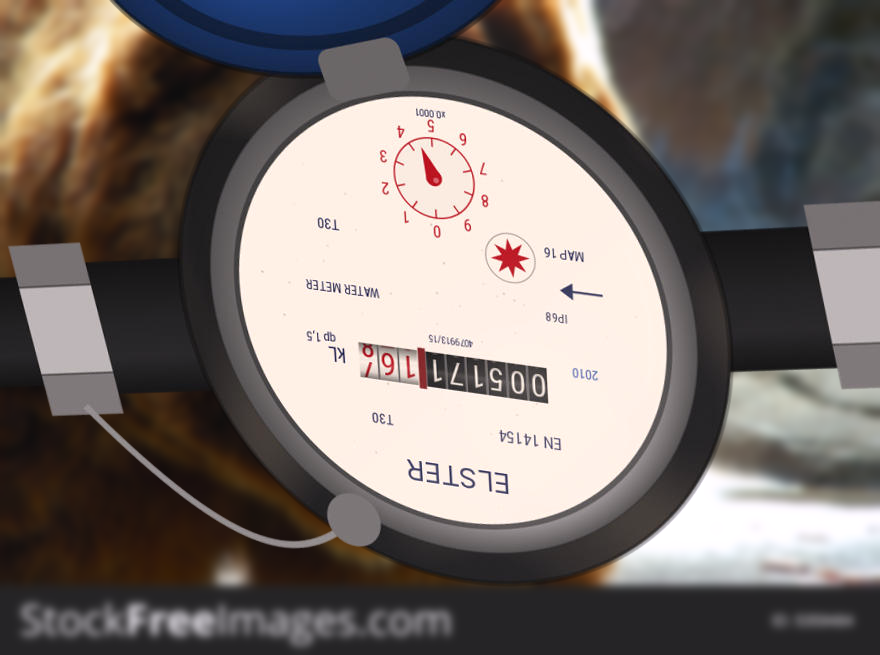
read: {"value": 5171.1674, "unit": "kL"}
